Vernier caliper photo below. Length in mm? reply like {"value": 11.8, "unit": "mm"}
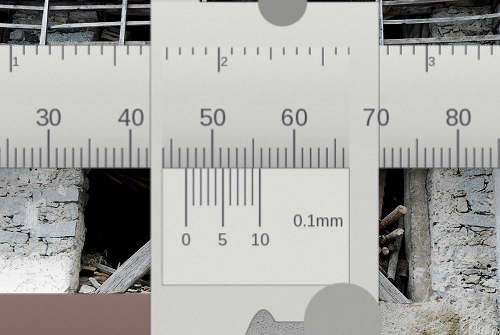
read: {"value": 46.8, "unit": "mm"}
